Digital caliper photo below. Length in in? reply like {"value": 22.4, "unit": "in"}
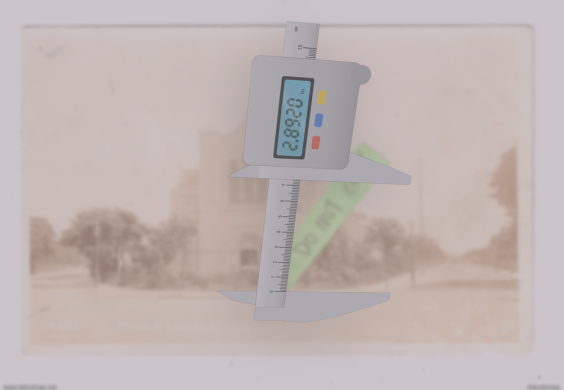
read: {"value": 2.8920, "unit": "in"}
